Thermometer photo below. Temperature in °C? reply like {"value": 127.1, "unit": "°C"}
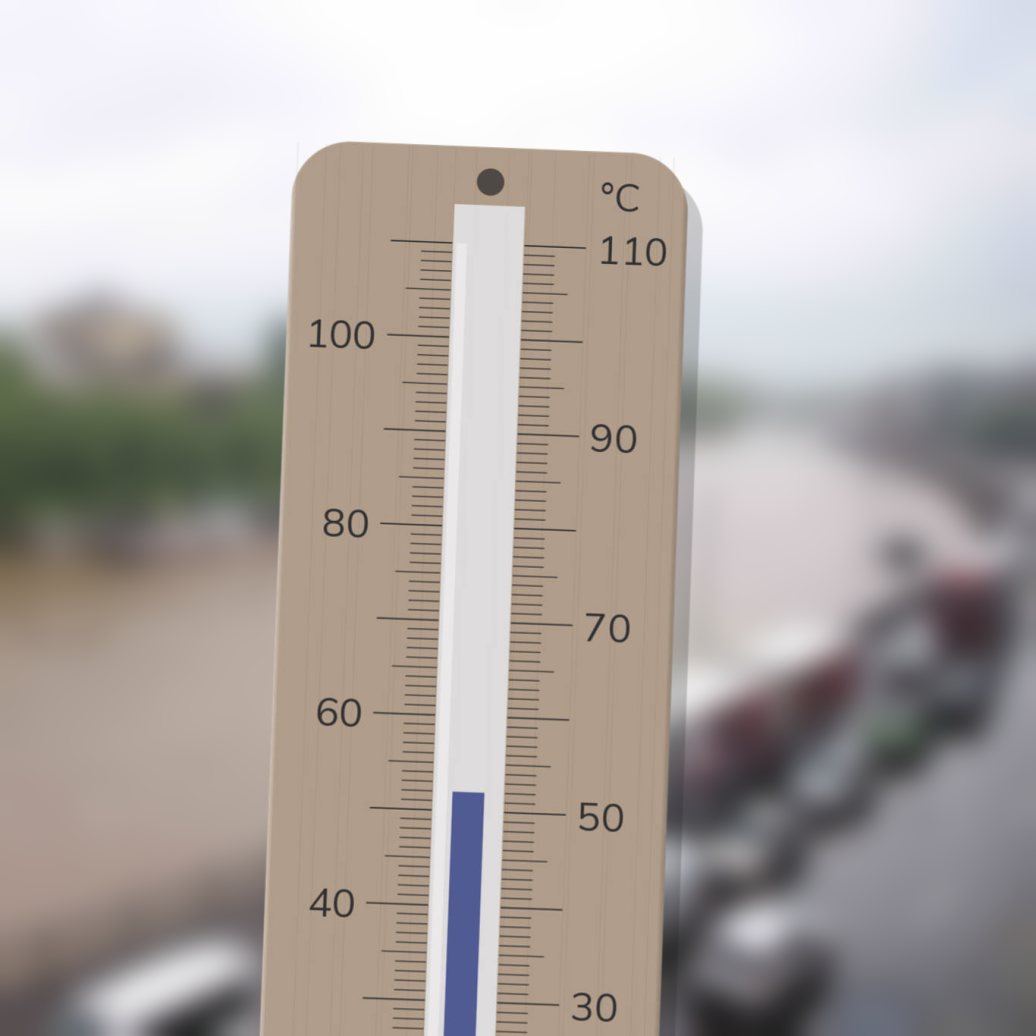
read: {"value": 52, "unit": "°C"}
